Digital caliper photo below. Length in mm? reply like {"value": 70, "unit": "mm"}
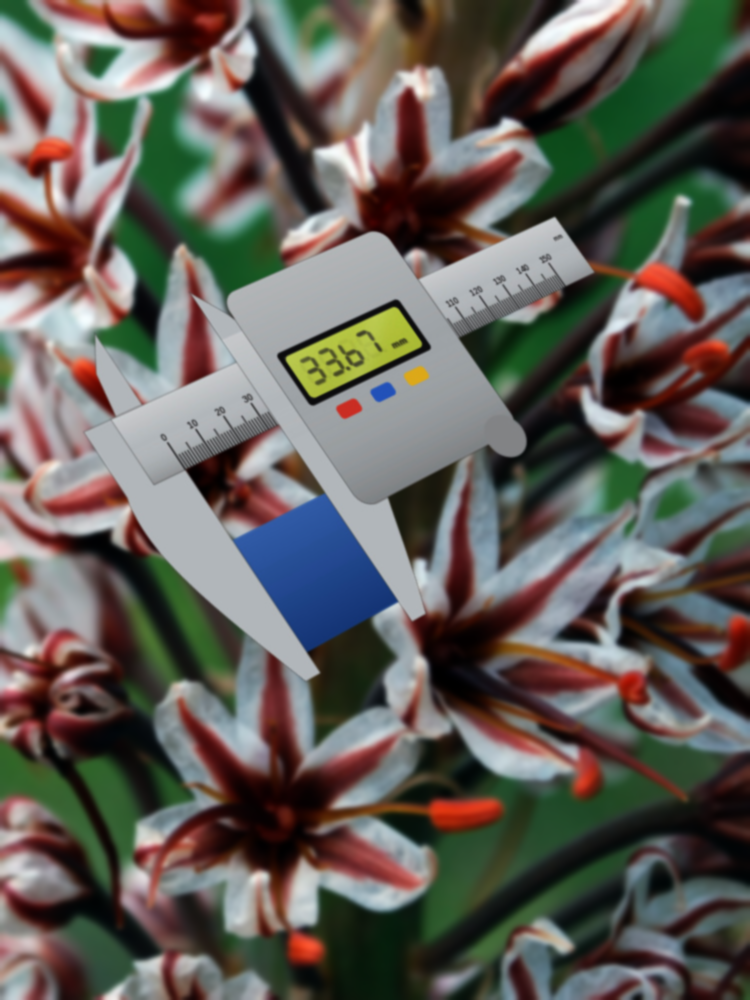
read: {"value": 33.67, "unit": "mm"}
